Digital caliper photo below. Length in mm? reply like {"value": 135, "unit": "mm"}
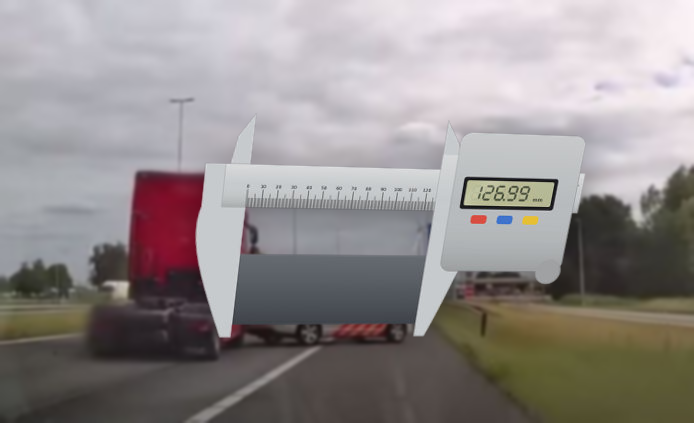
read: {"value": 126.99, "unit": "mm"}
